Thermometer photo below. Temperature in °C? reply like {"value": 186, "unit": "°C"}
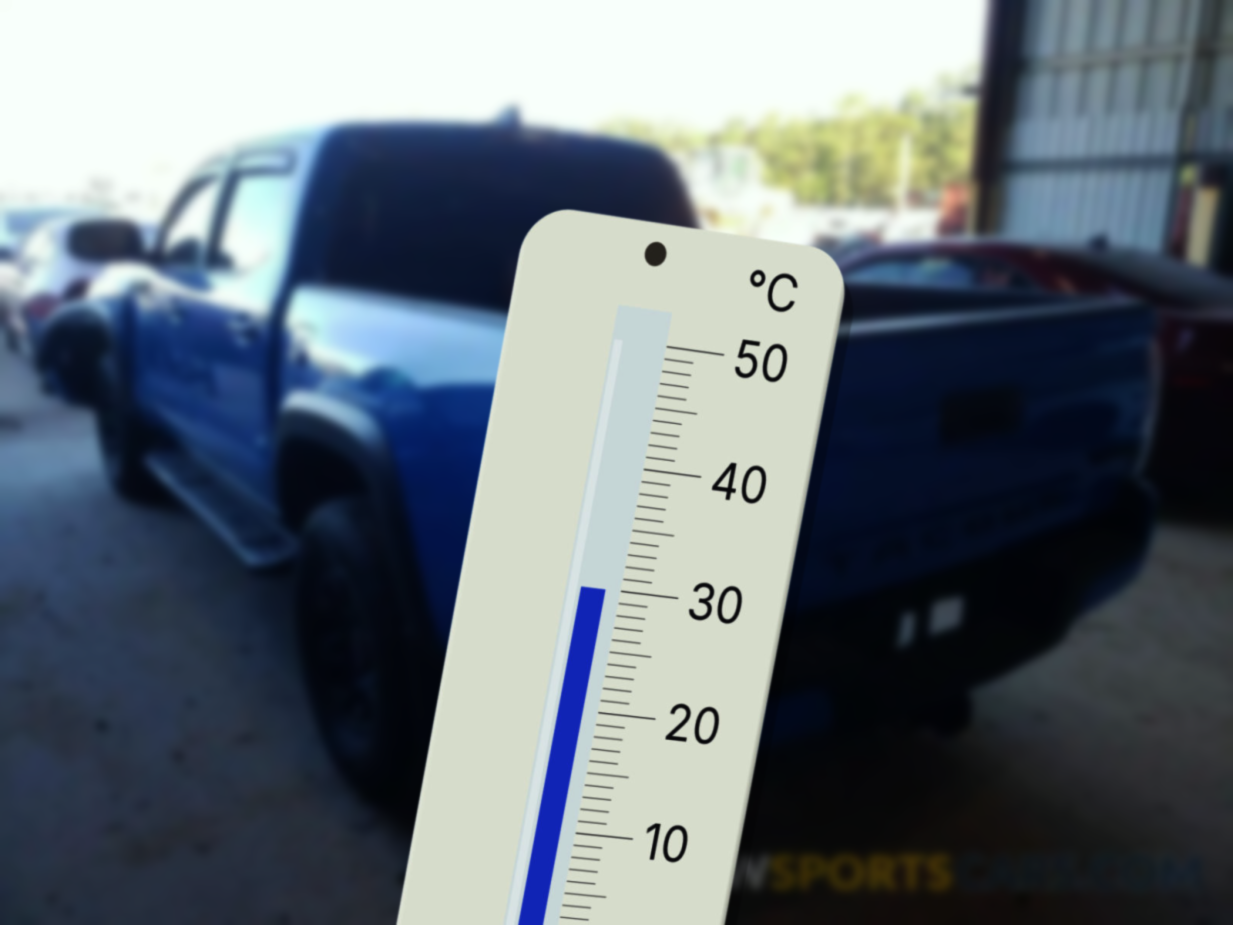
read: {"value": 30, "unit": "°C"}
